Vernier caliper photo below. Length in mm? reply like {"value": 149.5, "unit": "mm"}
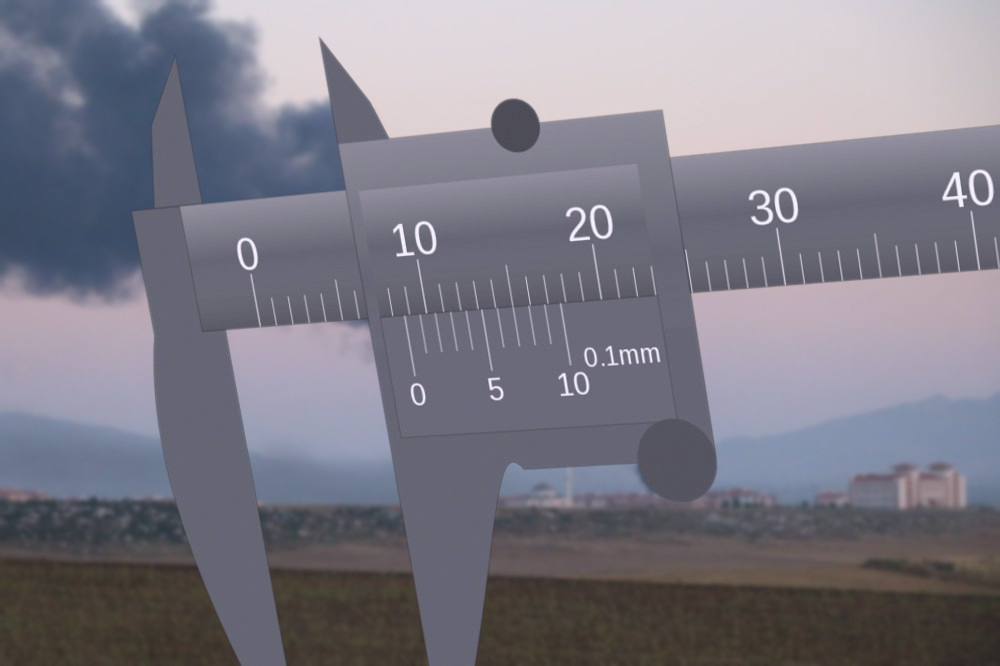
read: {"value": 8.7, "unit": "mm"}
